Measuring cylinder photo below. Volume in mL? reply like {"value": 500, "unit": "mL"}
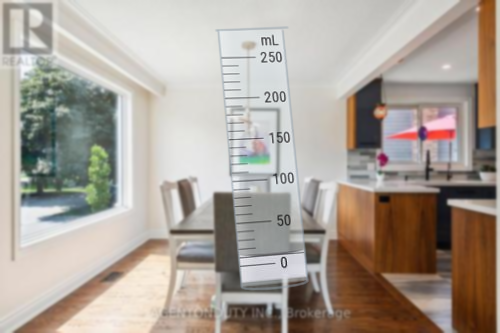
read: {"value": 10, "unit": "mL"}
